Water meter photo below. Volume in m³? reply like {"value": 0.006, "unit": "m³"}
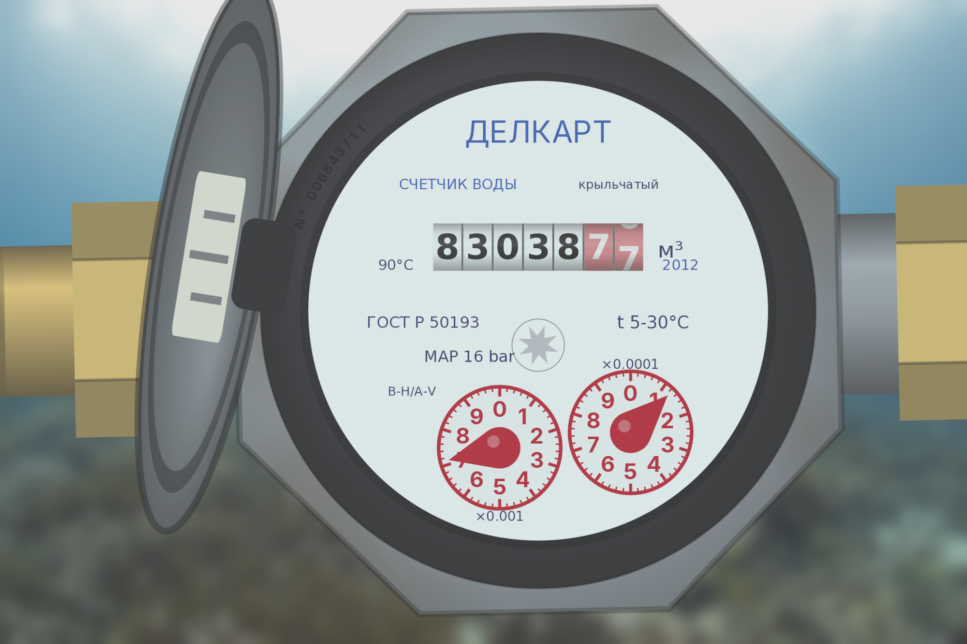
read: {"value": 83038.7671, "unit": "m³"}
